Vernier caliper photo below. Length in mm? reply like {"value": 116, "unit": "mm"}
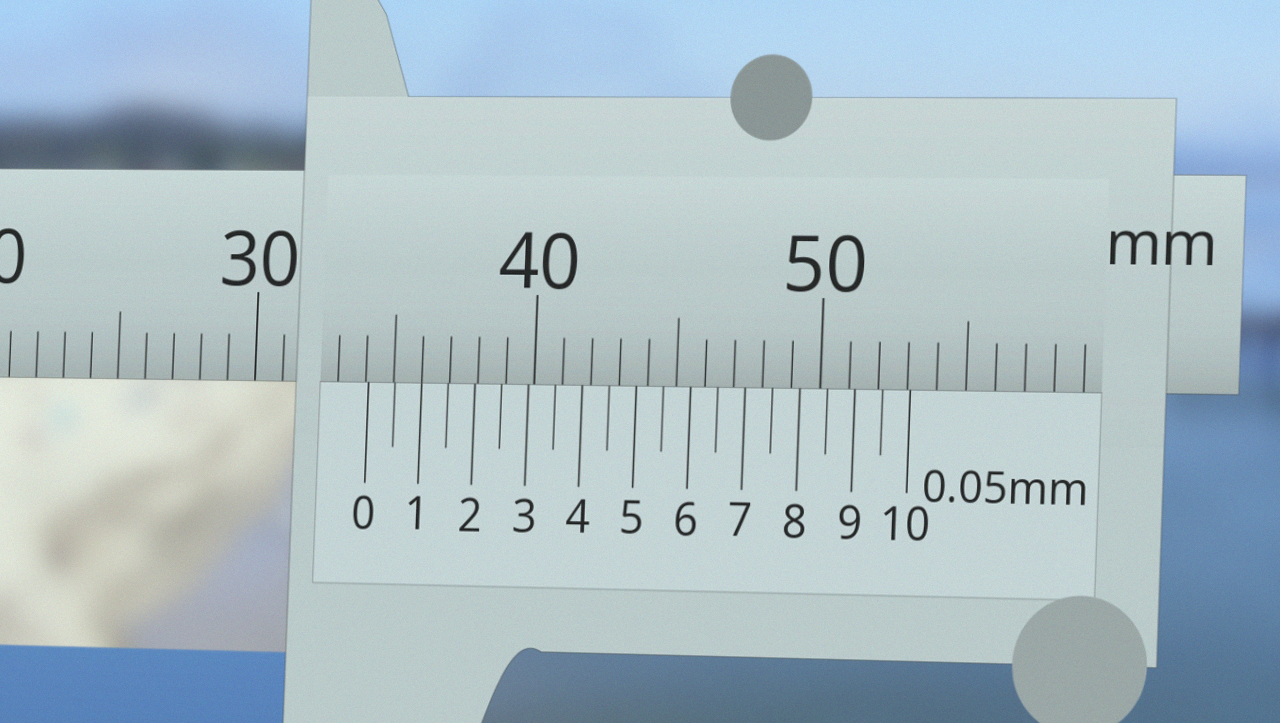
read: {"value": 34.10, "unit": "mm"}
